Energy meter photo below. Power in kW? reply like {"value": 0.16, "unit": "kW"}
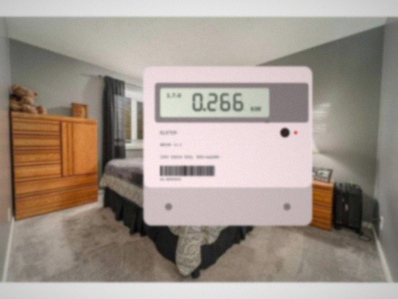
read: {"value": 0.266, "unit": "kW"}
